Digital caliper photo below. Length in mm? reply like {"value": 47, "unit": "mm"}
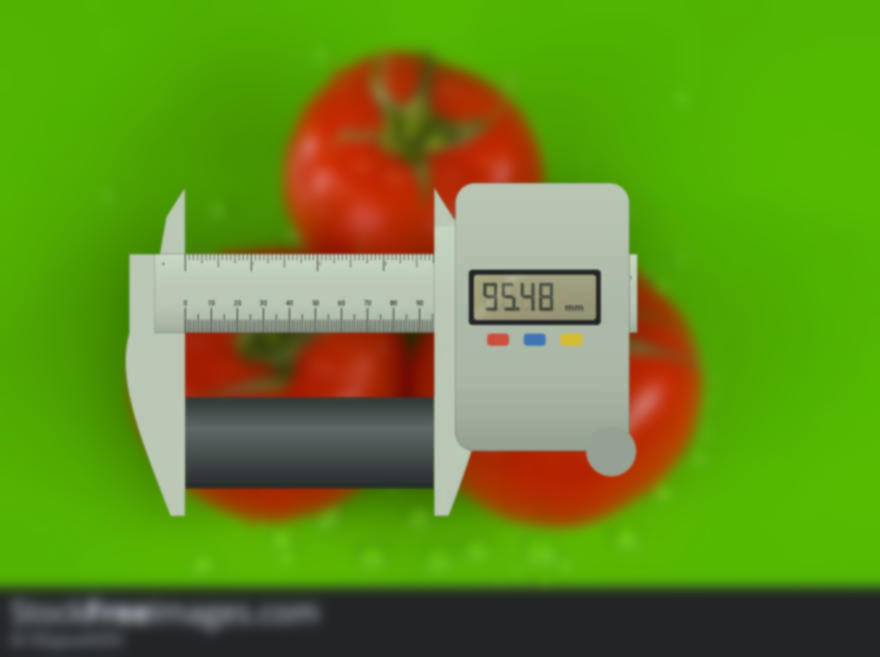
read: {"value": 95.48, "unit": "mm"}
